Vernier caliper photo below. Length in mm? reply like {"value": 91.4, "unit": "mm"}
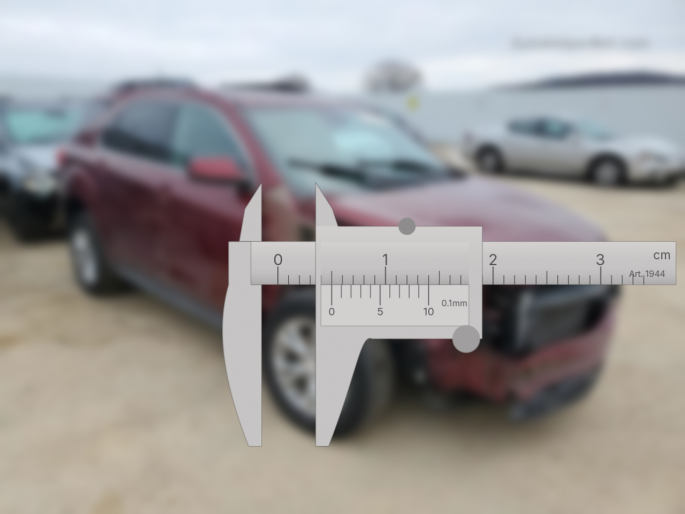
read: {"value": 5.0, "unit": "mm"}
